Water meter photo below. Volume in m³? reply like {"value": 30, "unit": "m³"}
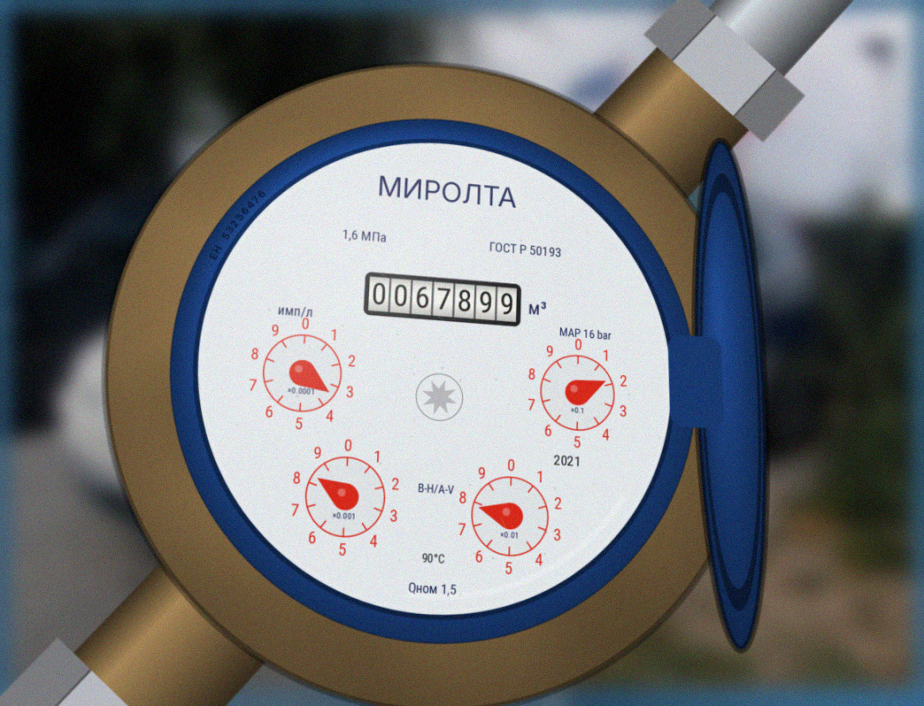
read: {"value": 67899.1783, "unit": "m³"}
